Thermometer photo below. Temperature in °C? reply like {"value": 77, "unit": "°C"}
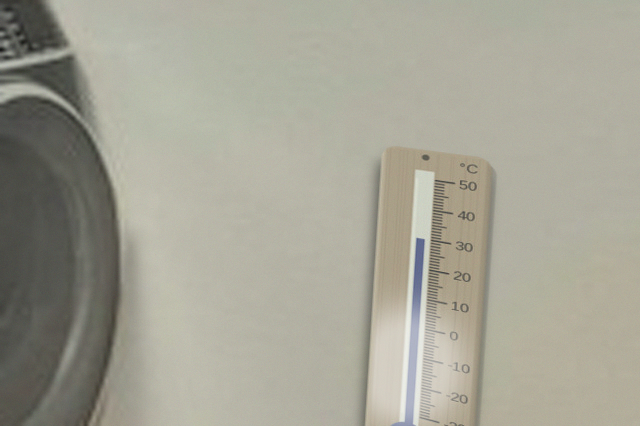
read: {"value": 30, "unit": "°C"}
